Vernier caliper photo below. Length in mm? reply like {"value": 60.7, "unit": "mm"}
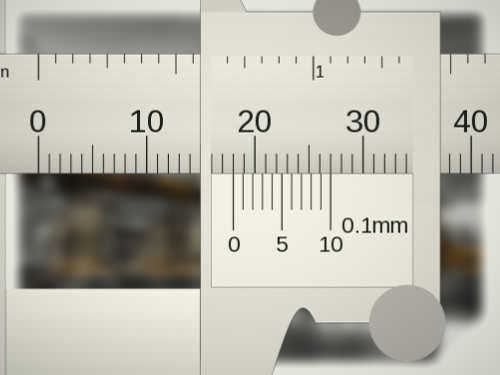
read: {"value": 18.0, "unit": "mm"}
